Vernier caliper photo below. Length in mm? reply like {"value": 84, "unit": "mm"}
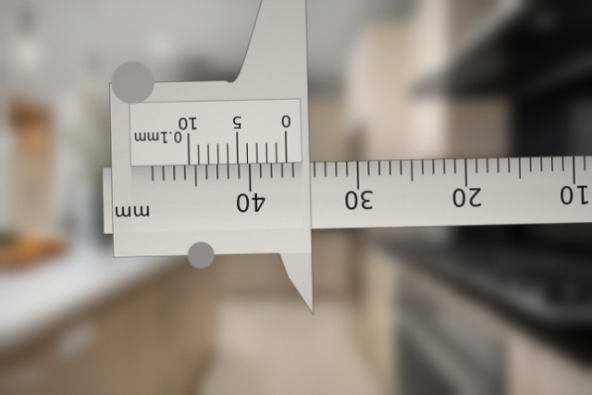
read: {"value": 36.6, "unit": "mm"}
